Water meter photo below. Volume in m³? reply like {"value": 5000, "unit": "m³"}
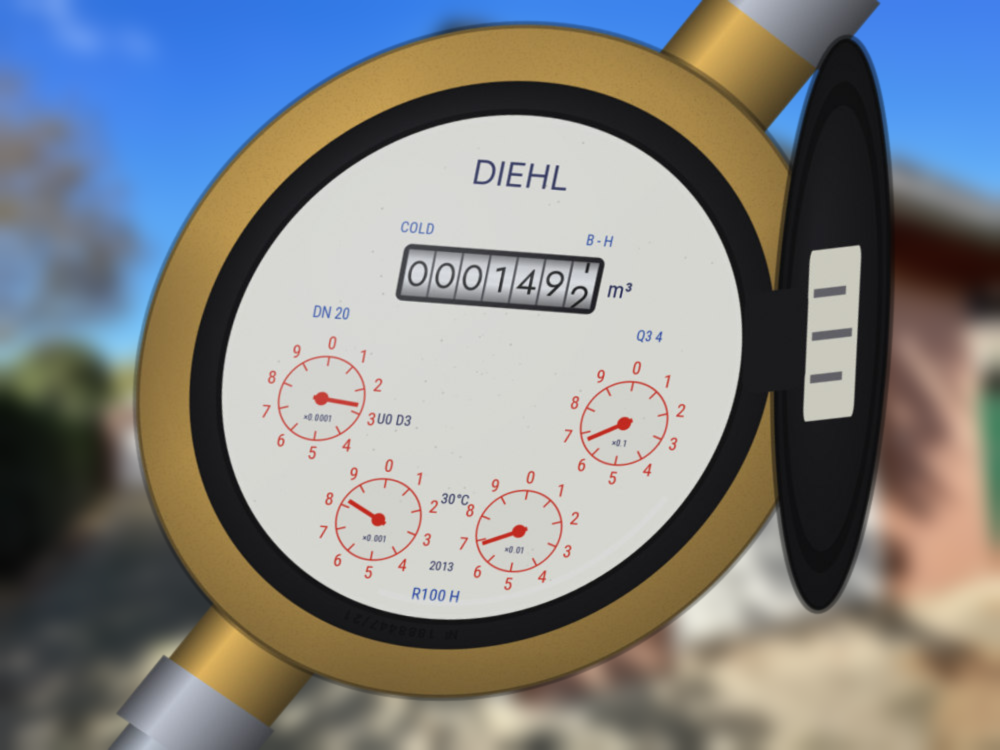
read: {"value": 1491.6682, "unit": "m³"}
